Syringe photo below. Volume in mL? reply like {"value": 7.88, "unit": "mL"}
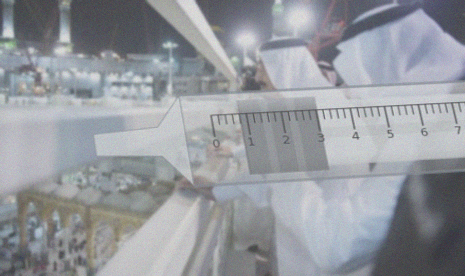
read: {"value": 0.8, "unit": "mL"}
